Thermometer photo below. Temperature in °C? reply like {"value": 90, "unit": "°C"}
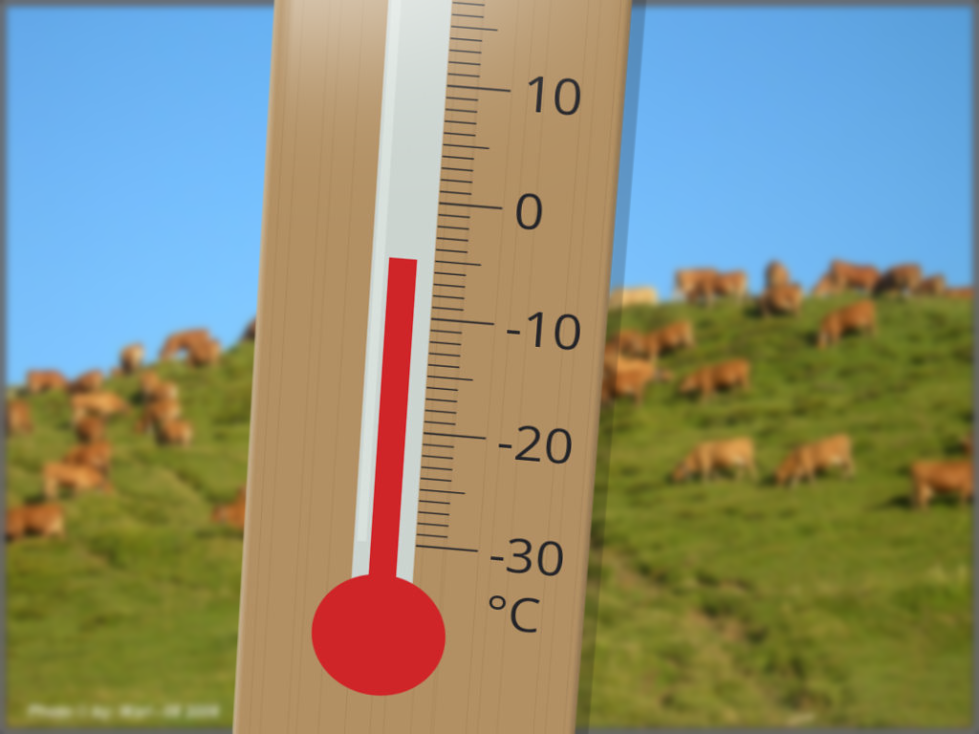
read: {"value": -5, "unit": "°C"}
